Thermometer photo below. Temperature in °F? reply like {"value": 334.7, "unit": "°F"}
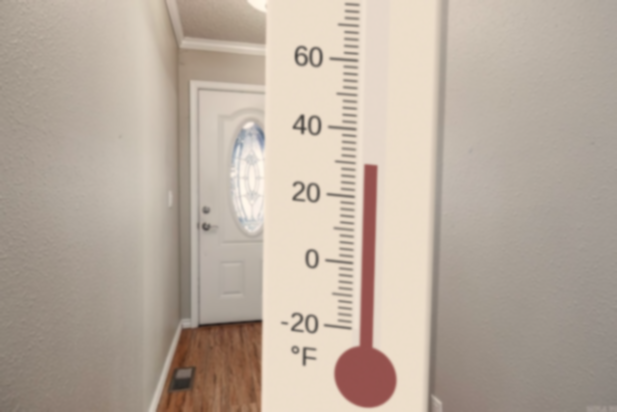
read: {"value": 30, "unit": "°F"}
